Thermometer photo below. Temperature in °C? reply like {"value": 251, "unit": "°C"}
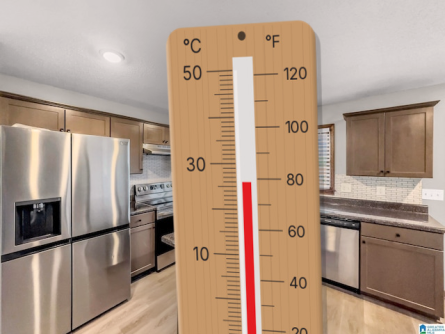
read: {"value": 26, "unit": "°C"}
